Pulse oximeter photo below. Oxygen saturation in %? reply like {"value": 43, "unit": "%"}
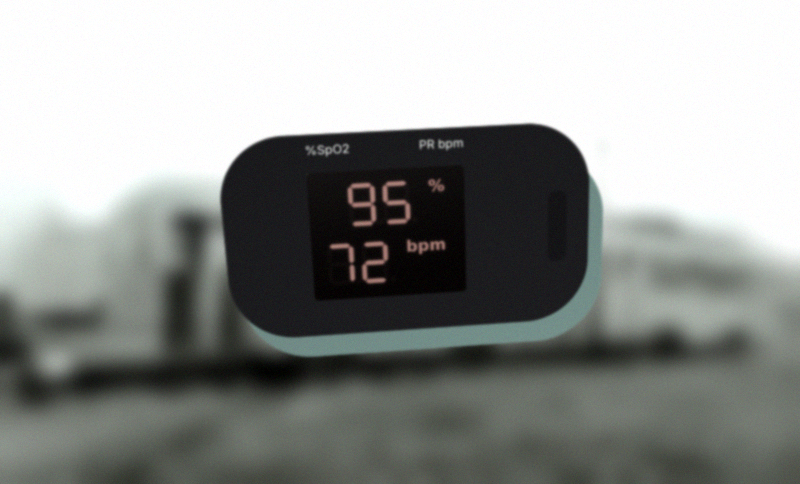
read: {"value": 95, "unit": "%"}
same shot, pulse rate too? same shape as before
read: {"value": 72, "unit": "bpm"}
